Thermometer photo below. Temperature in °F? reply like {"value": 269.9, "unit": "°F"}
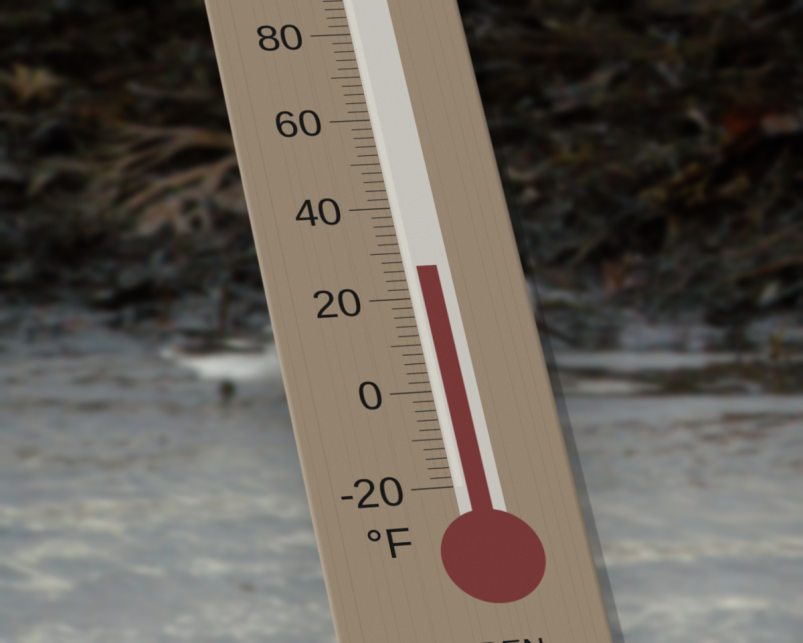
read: {"value": 27, "unit": "°F"}
